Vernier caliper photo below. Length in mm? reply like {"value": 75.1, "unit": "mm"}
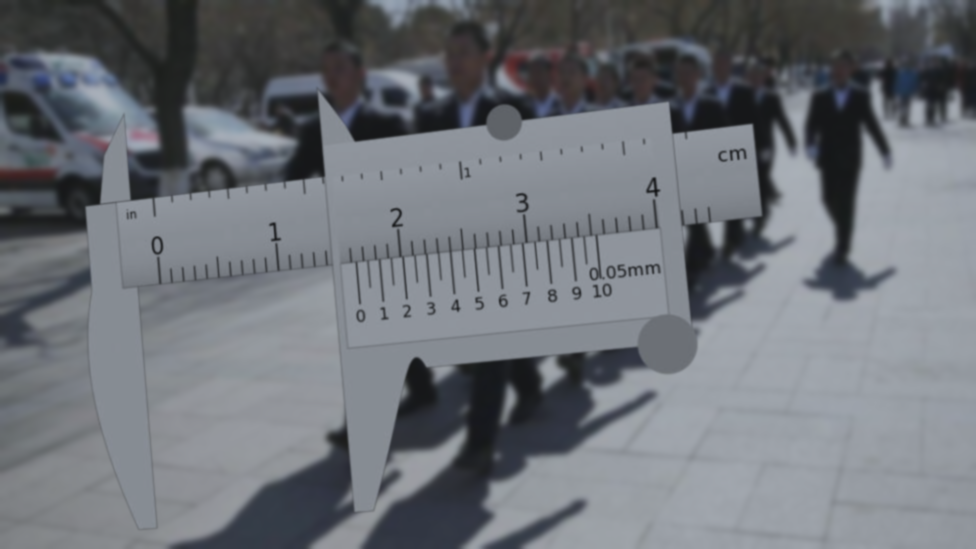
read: {"value": 16.4, "unit": "mm"}
